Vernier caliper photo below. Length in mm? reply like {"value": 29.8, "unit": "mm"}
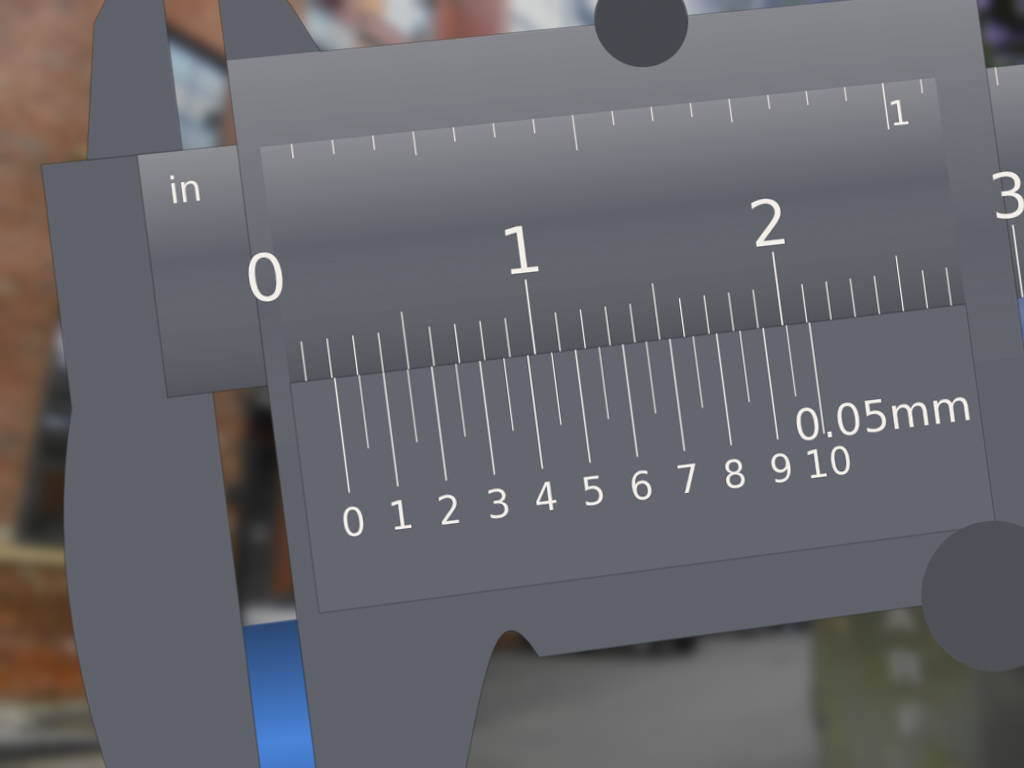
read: {"value": 2.10, "unit": "mm"}
